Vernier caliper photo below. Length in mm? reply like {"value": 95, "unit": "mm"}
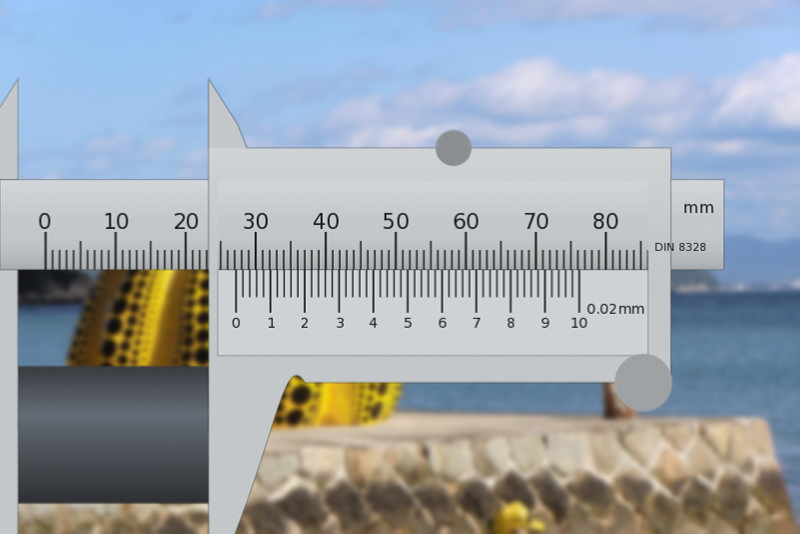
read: {"value": 27.2, "unit": "mm"}
